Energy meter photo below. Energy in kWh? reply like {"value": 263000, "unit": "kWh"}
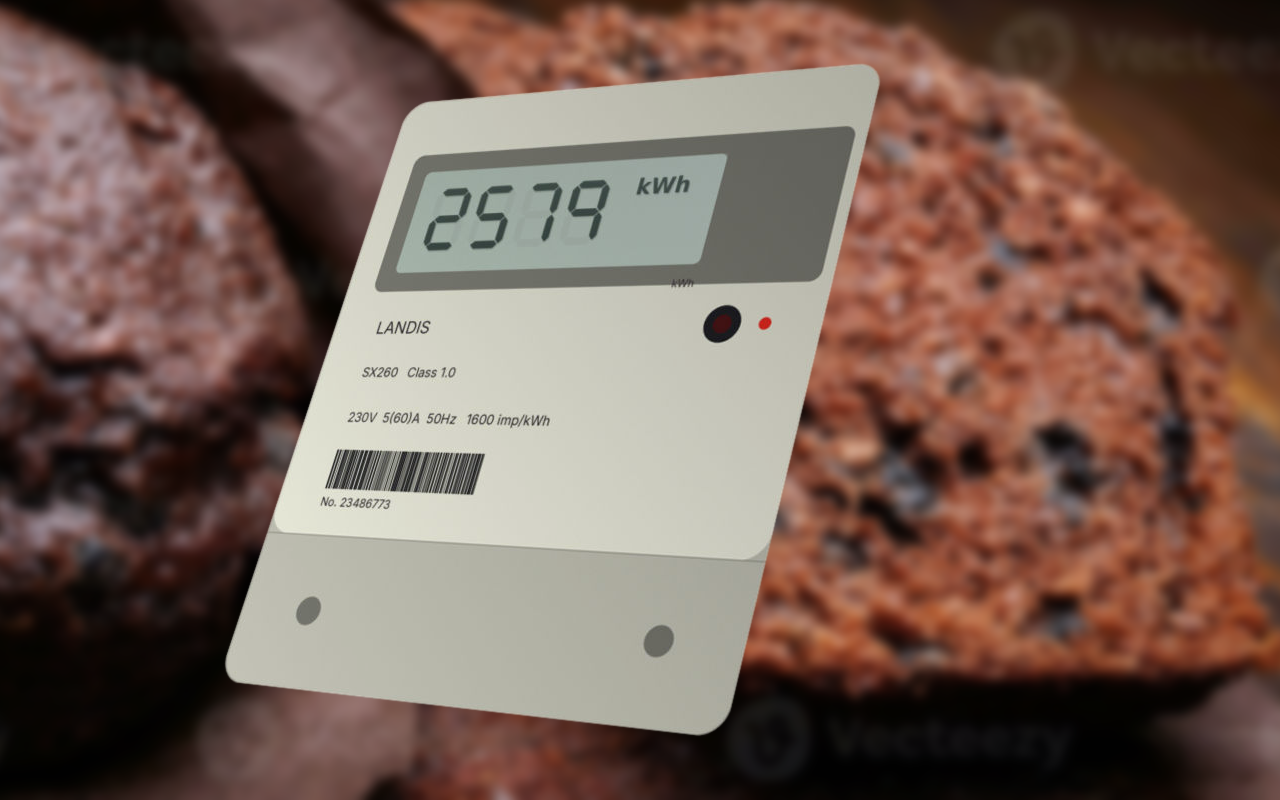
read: {"value": 2579, "unit": "kWh"}
